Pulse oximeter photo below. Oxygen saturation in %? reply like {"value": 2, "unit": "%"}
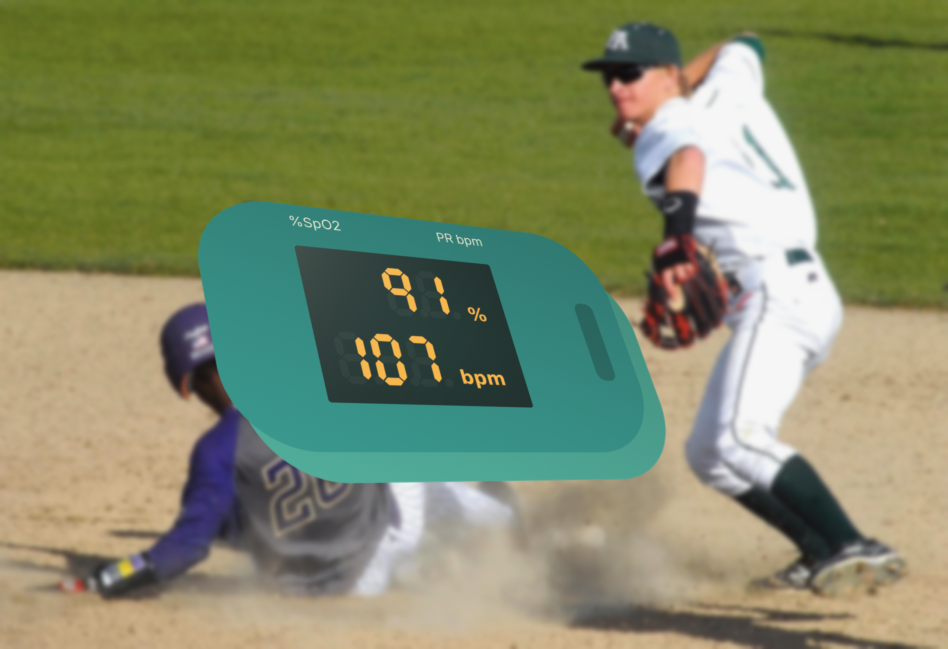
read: {"value": 91, "unit": "%"}
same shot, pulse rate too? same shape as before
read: {"value": 107, "unit": "bpm"}
